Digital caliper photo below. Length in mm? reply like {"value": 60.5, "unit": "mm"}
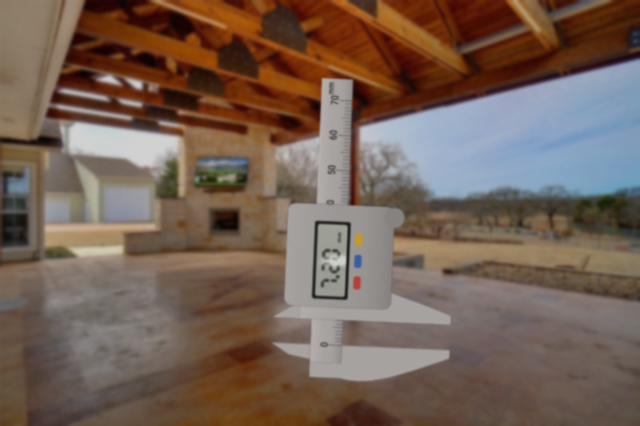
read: {"value": 7.20, "unit": "mm"}
